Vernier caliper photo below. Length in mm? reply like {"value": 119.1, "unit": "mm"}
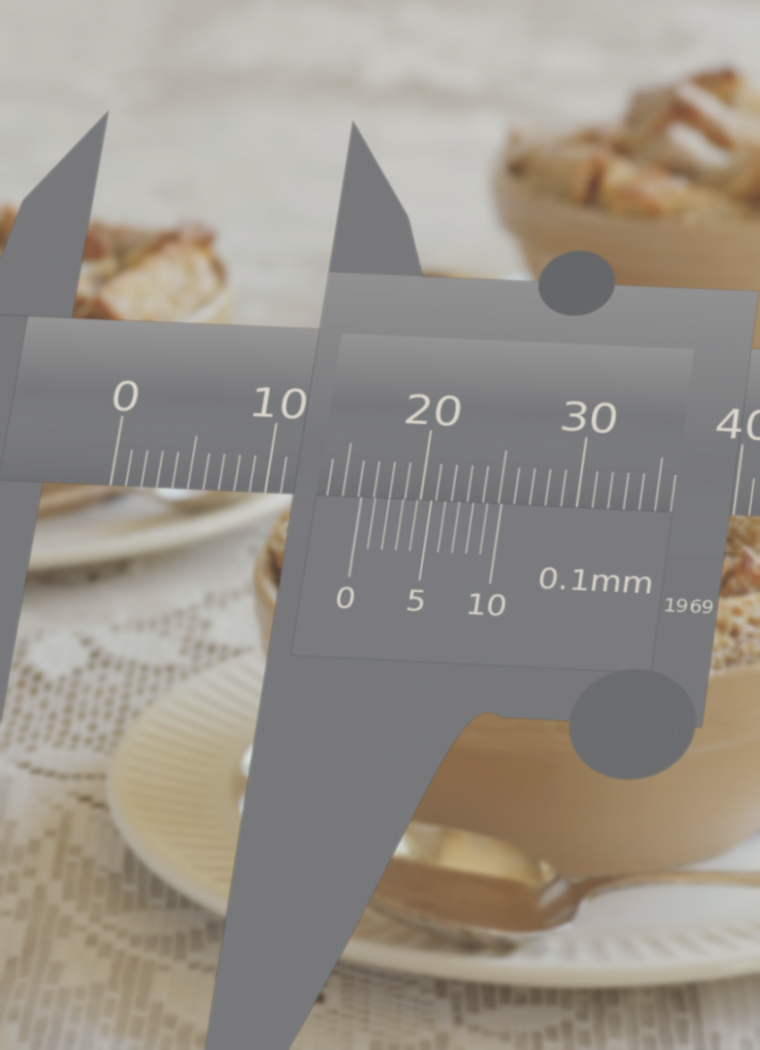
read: {"value": 16.2, "unit": "mm"}
